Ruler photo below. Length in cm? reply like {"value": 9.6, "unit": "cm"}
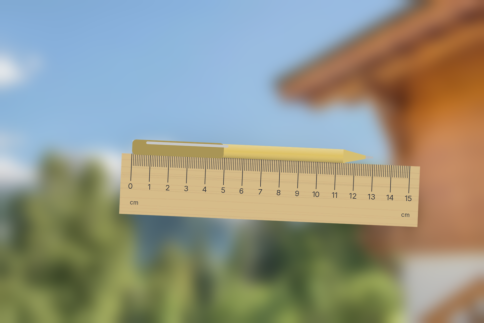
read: {"value": 13, "unit": "cm"}
